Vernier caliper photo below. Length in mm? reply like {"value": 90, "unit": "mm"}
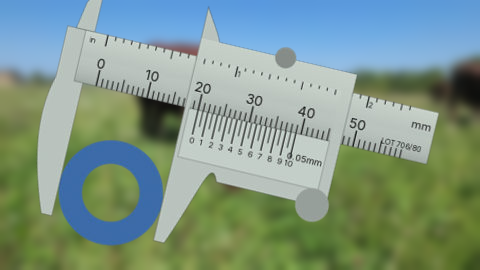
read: {"value": 20.0, "unit": "mm"}
